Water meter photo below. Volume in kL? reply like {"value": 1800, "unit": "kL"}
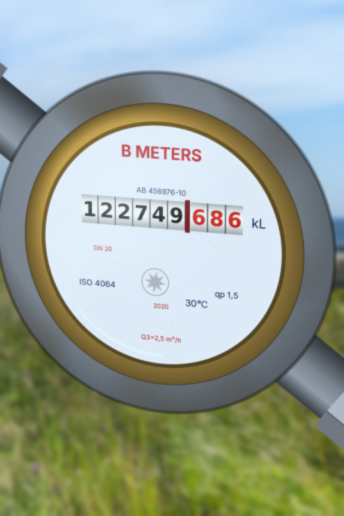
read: {"value": 122749.686, "unit": "kL"}
